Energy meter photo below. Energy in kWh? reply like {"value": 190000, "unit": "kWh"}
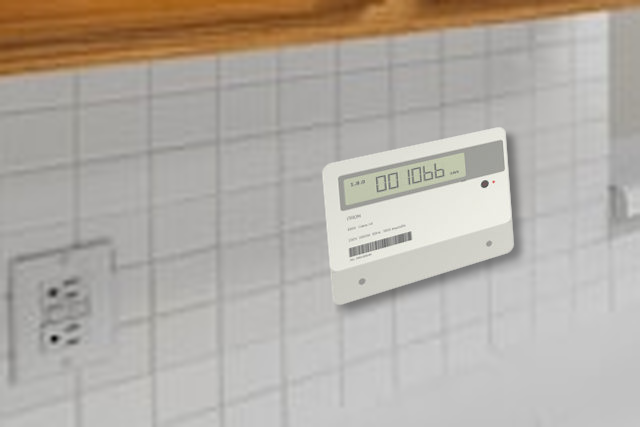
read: {"value": 1066, "unit": "kWh"}
